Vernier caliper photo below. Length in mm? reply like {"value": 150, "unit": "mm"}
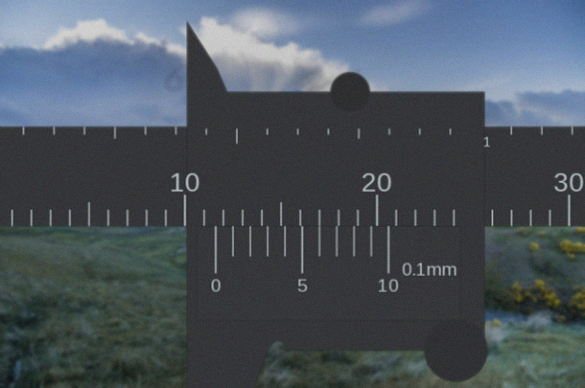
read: {"value": 11.6, "unit": "mm"}
